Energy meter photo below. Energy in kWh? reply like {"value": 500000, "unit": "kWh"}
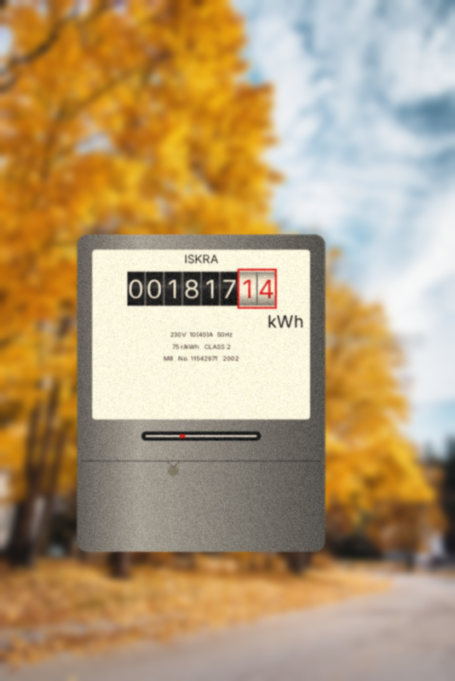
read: {"value": 1817.14, "unit": "kWh"}
